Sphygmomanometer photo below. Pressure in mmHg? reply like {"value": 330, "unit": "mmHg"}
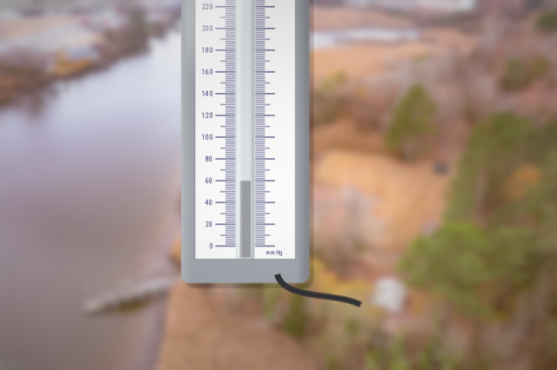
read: {"value": 60, "unit": "mmHg"}
